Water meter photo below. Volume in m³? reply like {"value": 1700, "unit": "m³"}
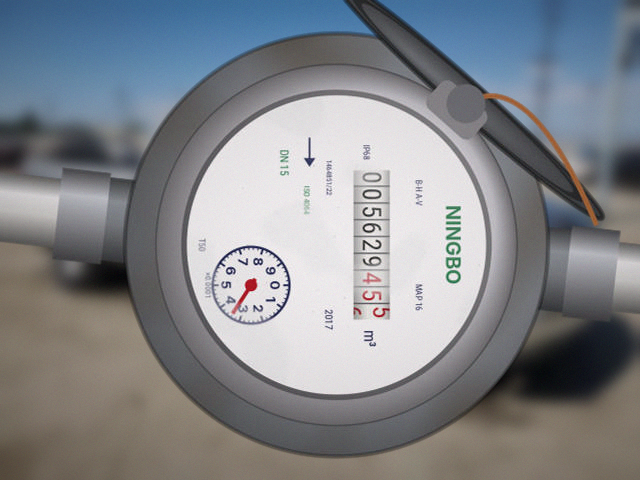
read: {"value": 5629.4553, "unit": "m³"}
